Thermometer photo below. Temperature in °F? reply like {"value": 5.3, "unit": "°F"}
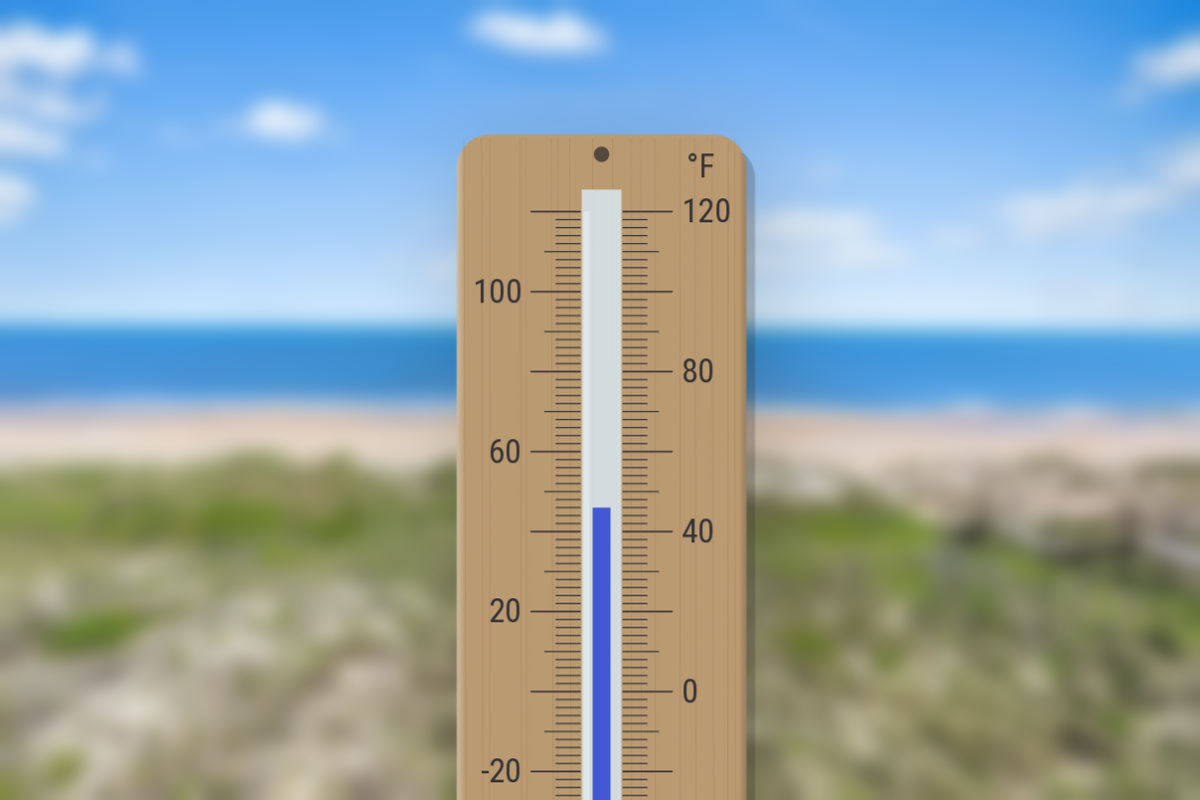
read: {"value": 46, "unit": "°F"}
